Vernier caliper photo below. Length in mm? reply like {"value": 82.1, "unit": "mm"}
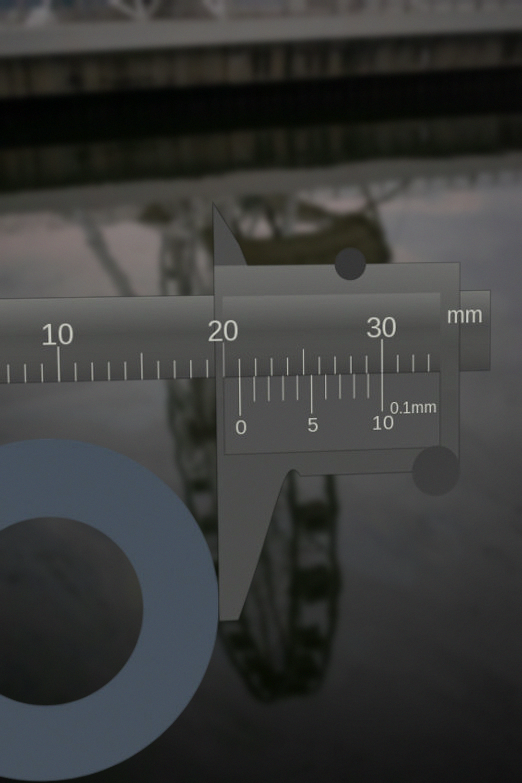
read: {"value": 21.0, "unit": "mm"}
